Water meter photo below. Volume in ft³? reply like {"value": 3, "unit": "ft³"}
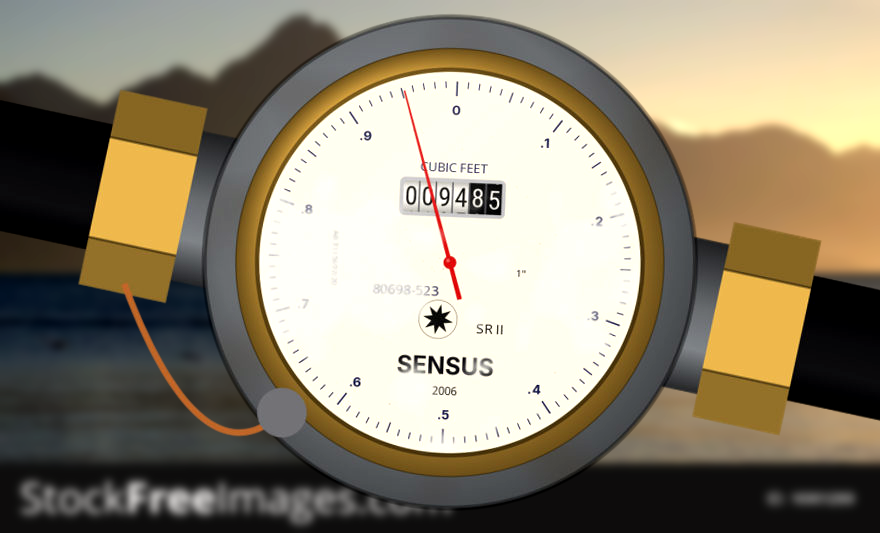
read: {"value": 9484.95, "unit": "ft³"}
